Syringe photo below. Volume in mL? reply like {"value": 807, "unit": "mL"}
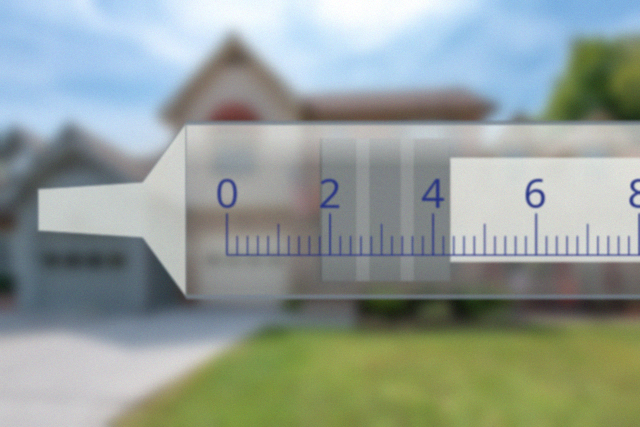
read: {"value": 1.8, "unit": "mL"}
